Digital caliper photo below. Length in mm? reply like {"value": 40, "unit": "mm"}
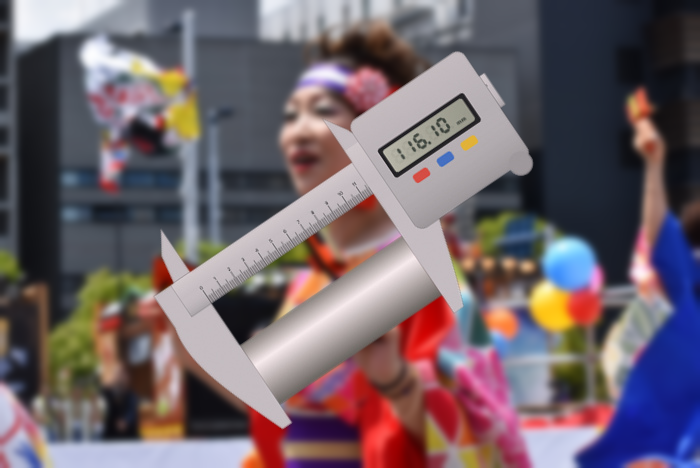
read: {"value": 116.10, "unit": "mm"}
